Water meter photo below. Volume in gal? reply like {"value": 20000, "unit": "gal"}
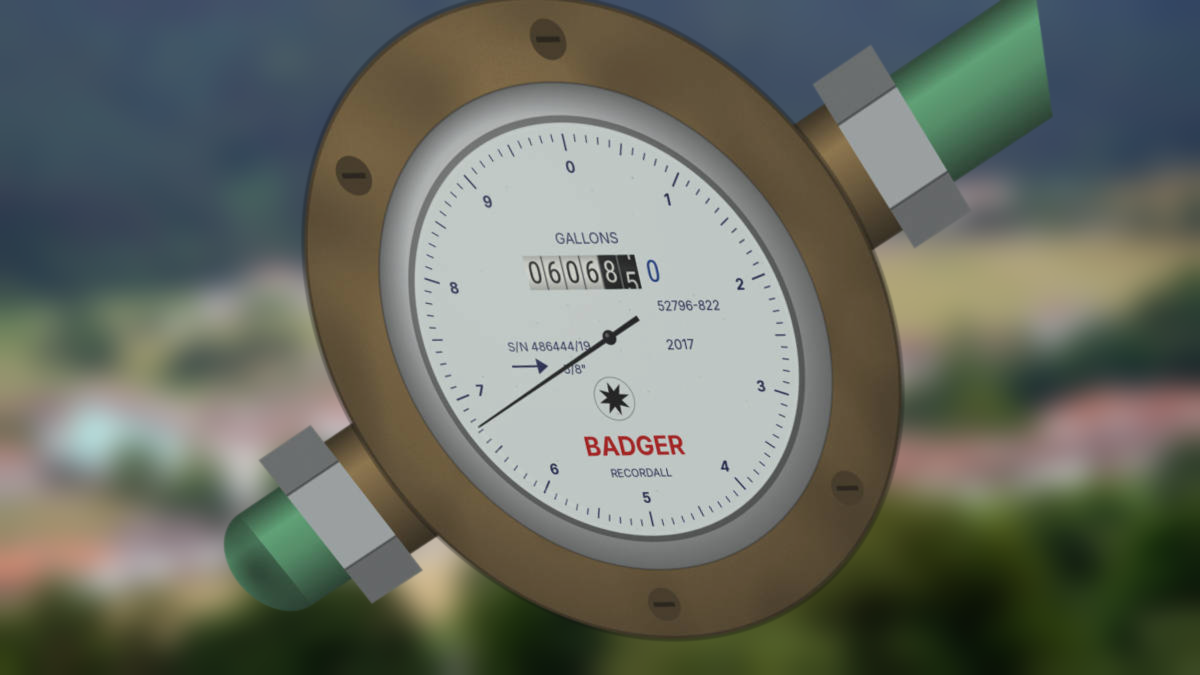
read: {"value": 606846.7, "unit": "gal"}
